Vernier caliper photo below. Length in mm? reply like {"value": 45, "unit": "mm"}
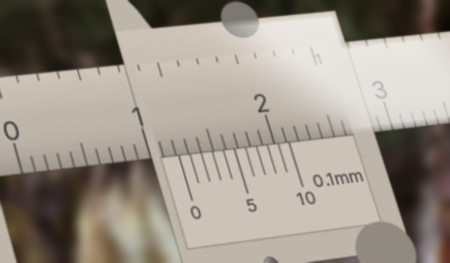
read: {"value": 12.2, "unit": "mm"}
